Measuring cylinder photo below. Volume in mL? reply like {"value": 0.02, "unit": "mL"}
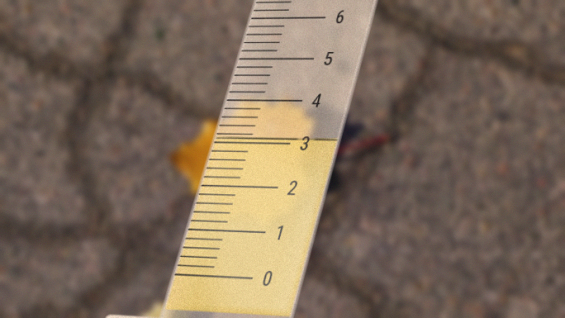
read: {"value": 3.1, "unit": "mL"}
